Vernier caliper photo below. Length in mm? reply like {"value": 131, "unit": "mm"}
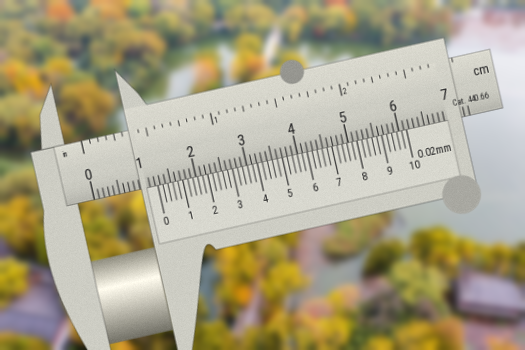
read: {"value": 12.5, "unit": "mm"}
